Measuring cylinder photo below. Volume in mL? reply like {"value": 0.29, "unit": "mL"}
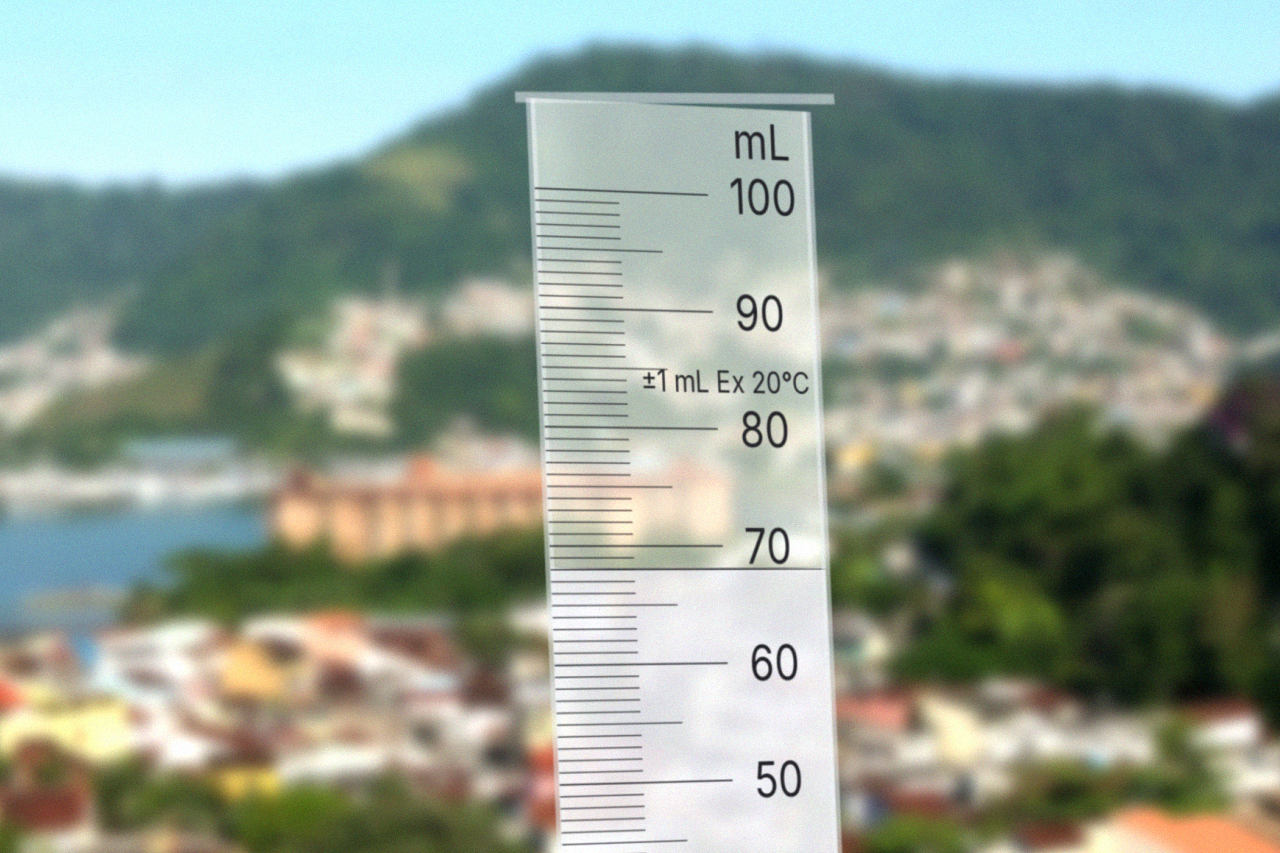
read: {"value": 68, "unit": "mL"}
